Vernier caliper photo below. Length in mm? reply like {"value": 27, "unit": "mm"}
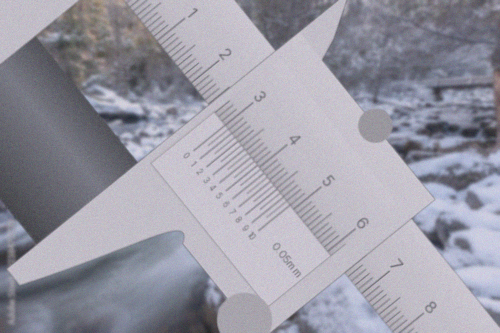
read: {"value": 30.0, "unit": "mm"}
